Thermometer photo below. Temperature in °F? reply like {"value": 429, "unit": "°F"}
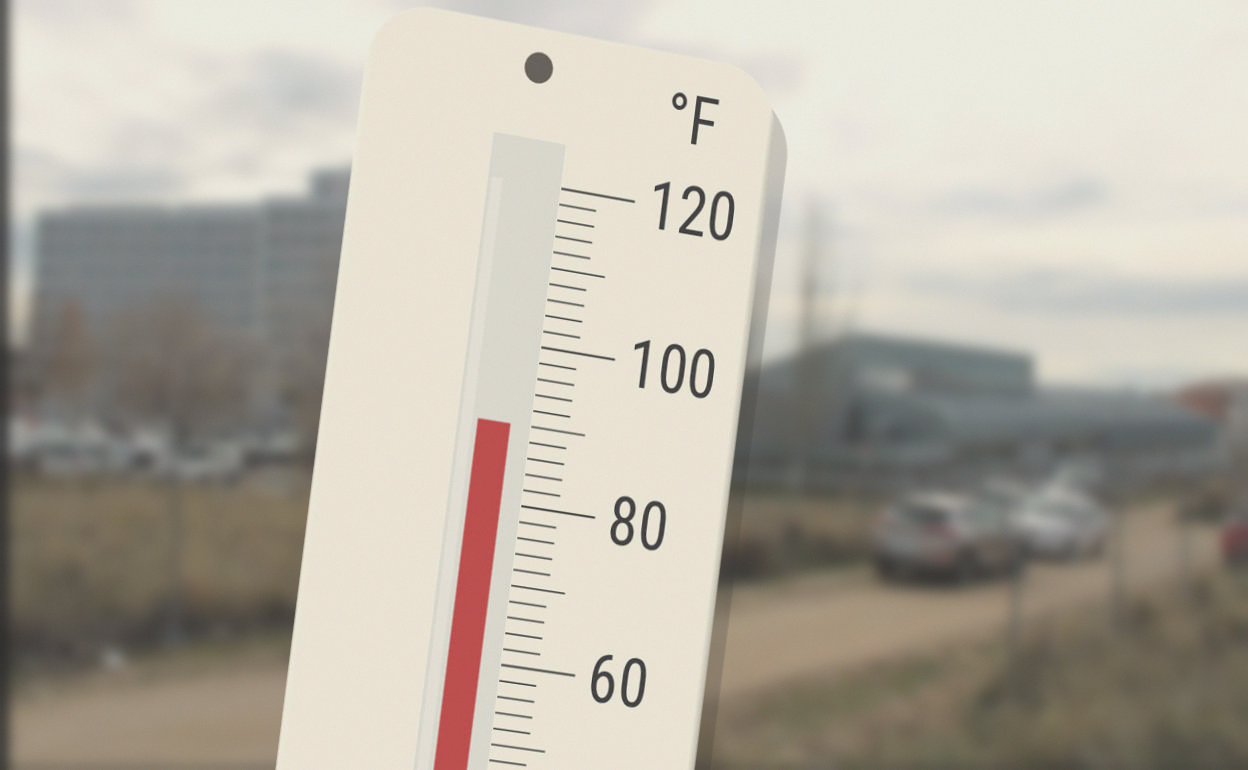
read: {"value": 90, "unit": "°F"}
